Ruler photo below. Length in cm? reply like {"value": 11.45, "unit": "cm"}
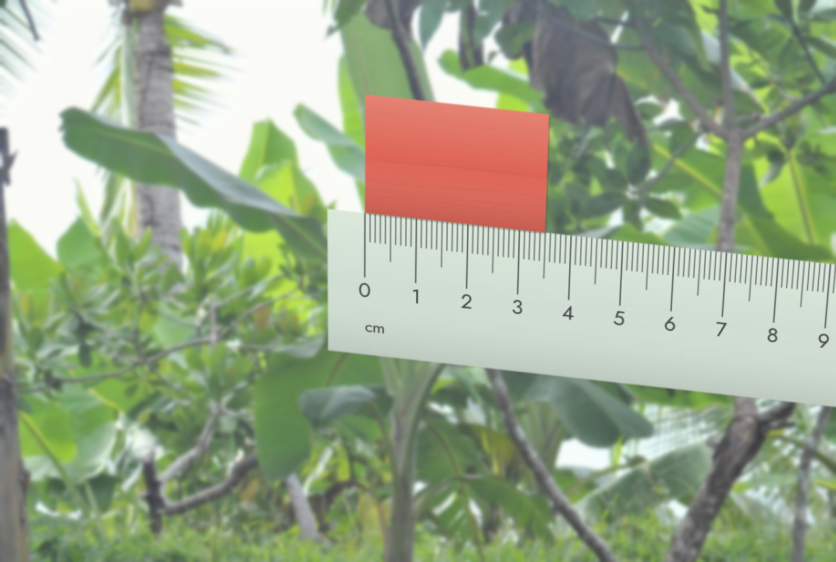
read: {"value": 3.5, "unit": "cm"}
